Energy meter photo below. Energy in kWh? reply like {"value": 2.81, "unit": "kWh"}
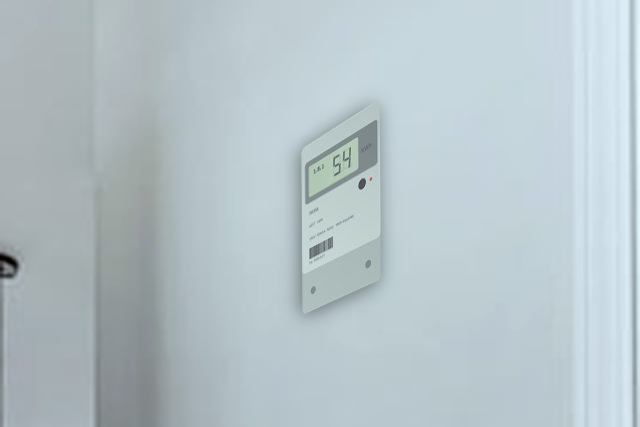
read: {"value": 54, "unit": "kWh"}
